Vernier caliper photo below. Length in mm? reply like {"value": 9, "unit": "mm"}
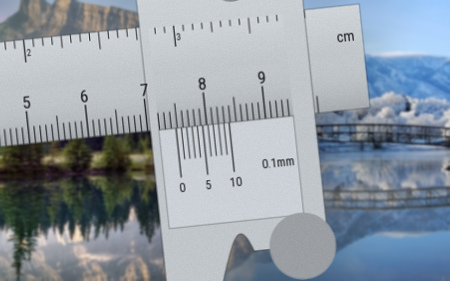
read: {"value": 74.8, "unit": "mm"}
